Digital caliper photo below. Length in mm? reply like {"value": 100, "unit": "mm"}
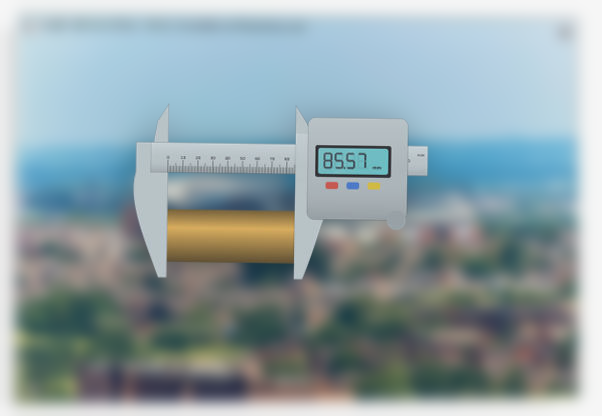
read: {"value": 85.57, "unit": "mm"}
